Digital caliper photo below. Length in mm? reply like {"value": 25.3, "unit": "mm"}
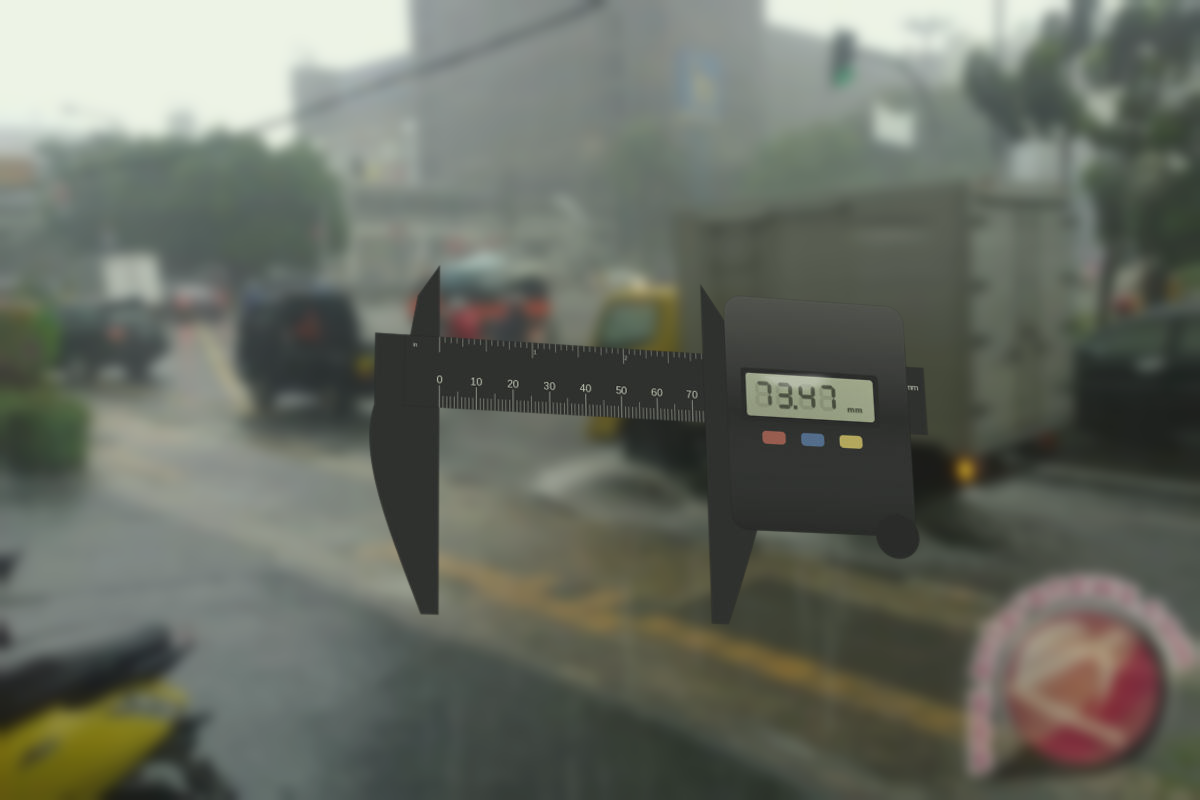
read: {"value": 73.47, "unit": "mm"}
